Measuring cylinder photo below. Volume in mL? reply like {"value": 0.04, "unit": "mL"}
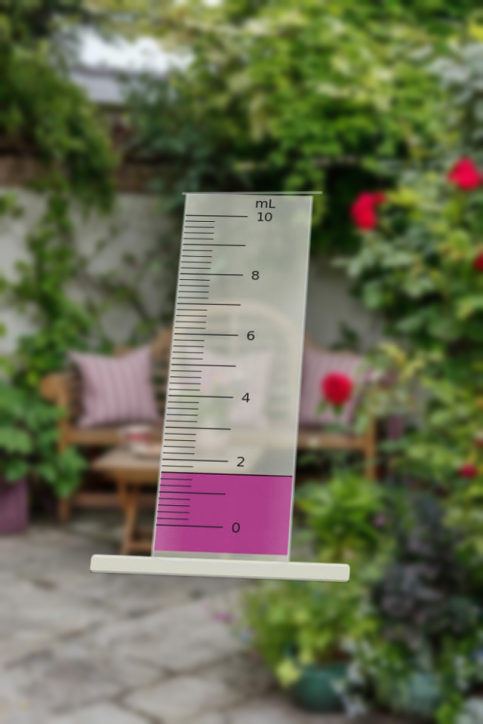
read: {"value": 1.6, "unit": "mL"}
